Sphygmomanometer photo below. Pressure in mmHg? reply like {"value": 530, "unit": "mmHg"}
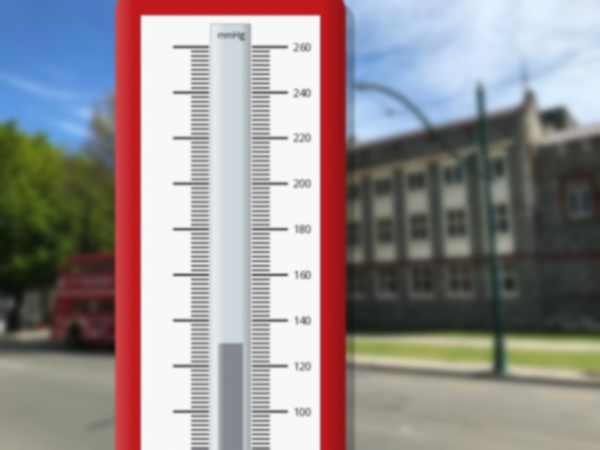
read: {"value": 130, "unit": "mmHg"}
